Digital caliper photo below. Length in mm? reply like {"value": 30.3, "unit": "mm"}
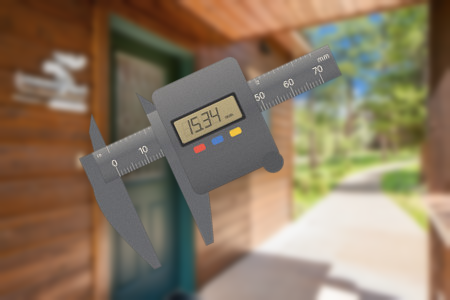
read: {"value": 15.34, "unit": "mm"}
